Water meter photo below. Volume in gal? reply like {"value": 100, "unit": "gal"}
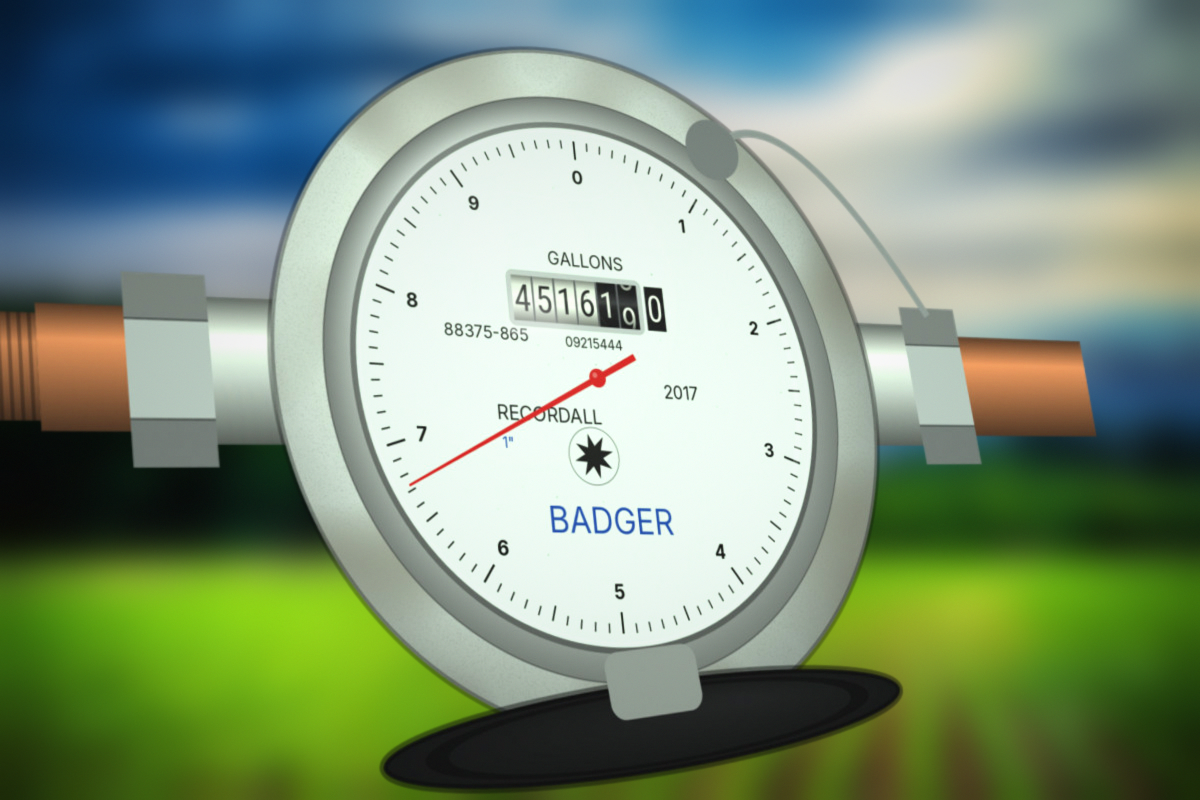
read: {"value": 4516186.7, "unit": "gal"}
